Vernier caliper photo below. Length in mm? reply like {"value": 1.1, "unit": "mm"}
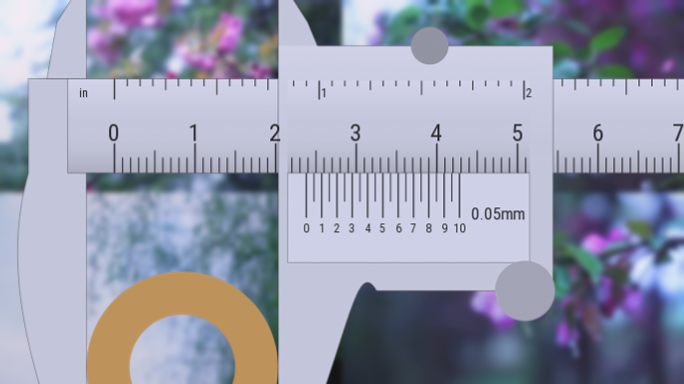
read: {"value": 23.8, "unit": "mm"}
